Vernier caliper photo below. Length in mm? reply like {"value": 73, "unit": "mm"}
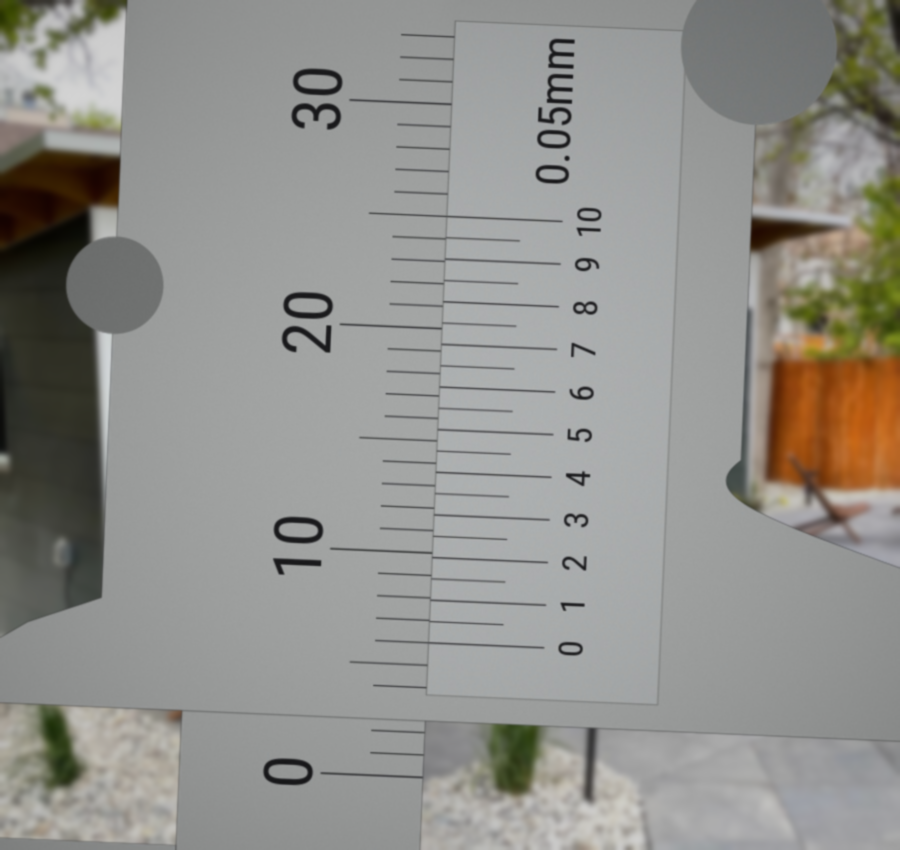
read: {"value": 6.0, "unit": "mm"}
